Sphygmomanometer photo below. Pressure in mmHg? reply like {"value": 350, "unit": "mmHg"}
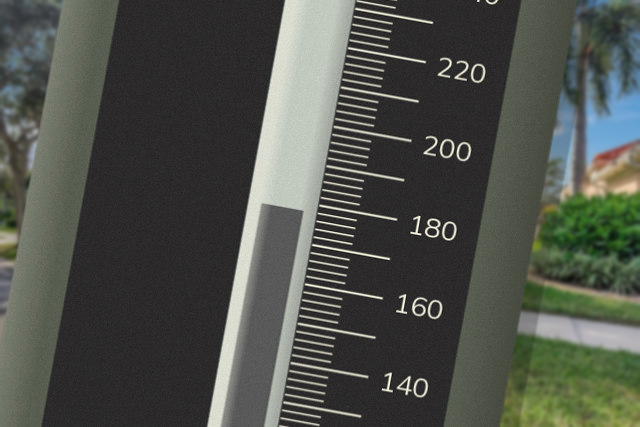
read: {"value": 178, "unit": "mmHg"}
